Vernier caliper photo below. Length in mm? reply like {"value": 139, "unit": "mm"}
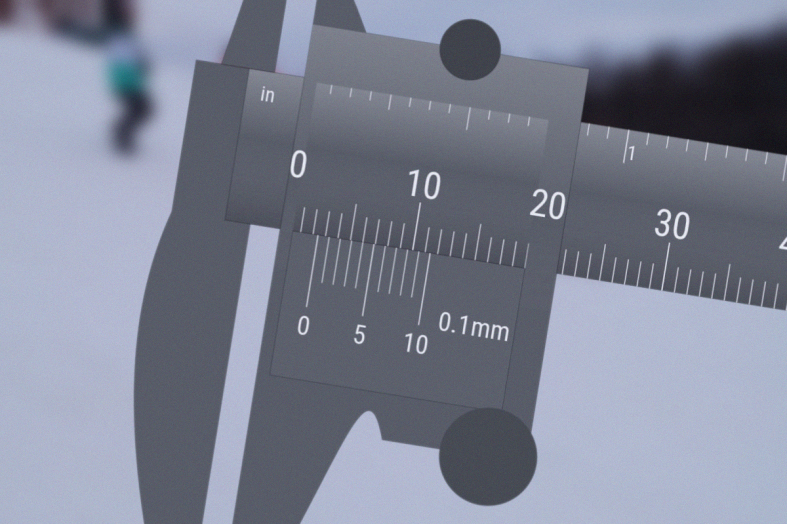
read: {"value": 2.4, "unit": "mm"}
